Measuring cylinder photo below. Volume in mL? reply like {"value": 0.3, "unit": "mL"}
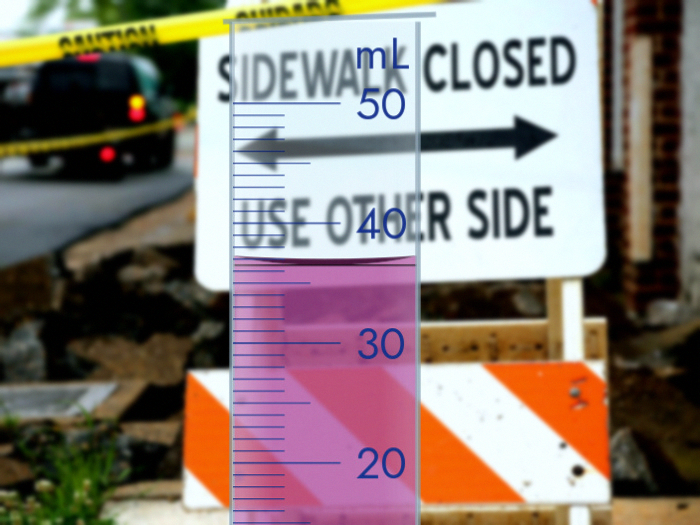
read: {"value": 36.5, "unit": "mL"}
